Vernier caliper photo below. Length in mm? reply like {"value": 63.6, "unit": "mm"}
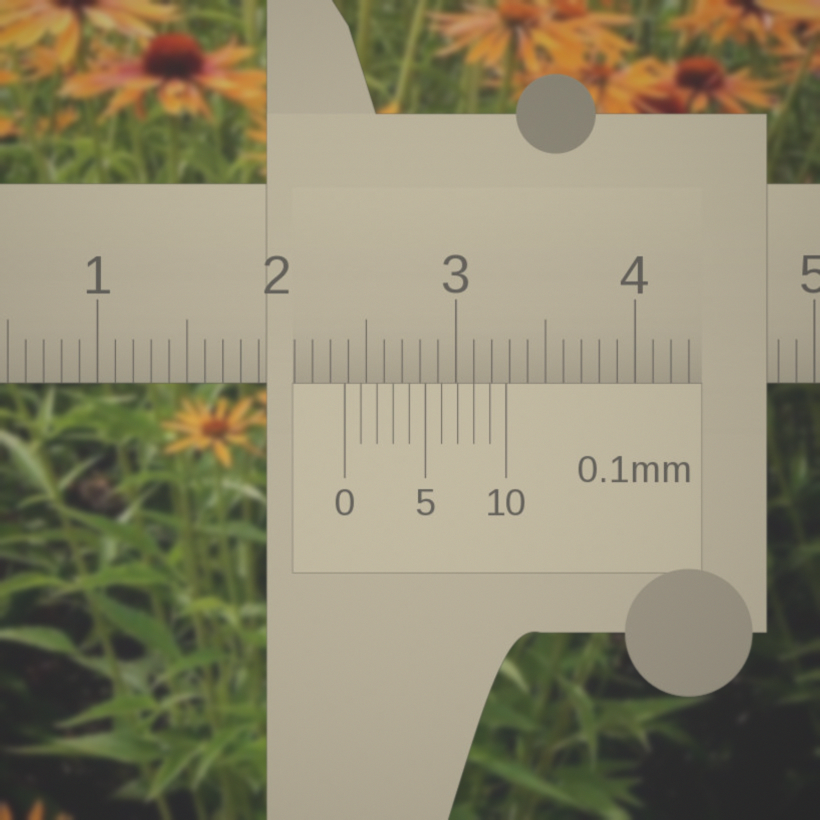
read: {"value": 23.8, "unit": "mm"}
